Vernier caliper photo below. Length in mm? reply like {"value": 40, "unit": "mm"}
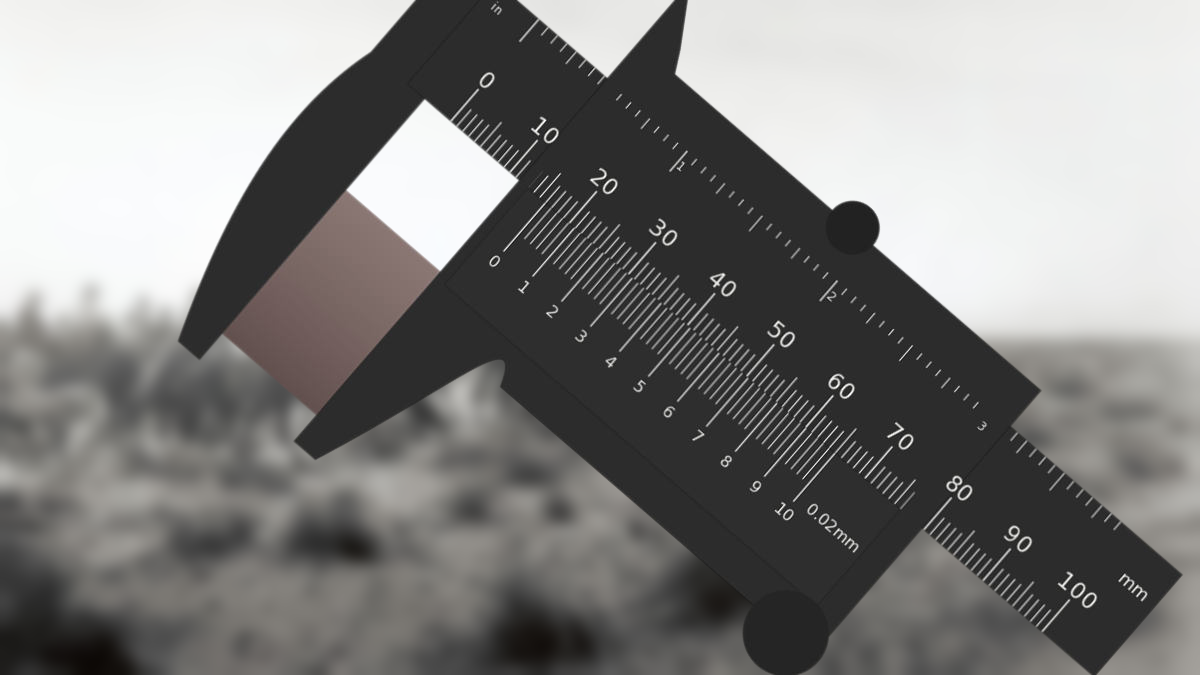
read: {"value": 16.0, "unit": "mm"}
